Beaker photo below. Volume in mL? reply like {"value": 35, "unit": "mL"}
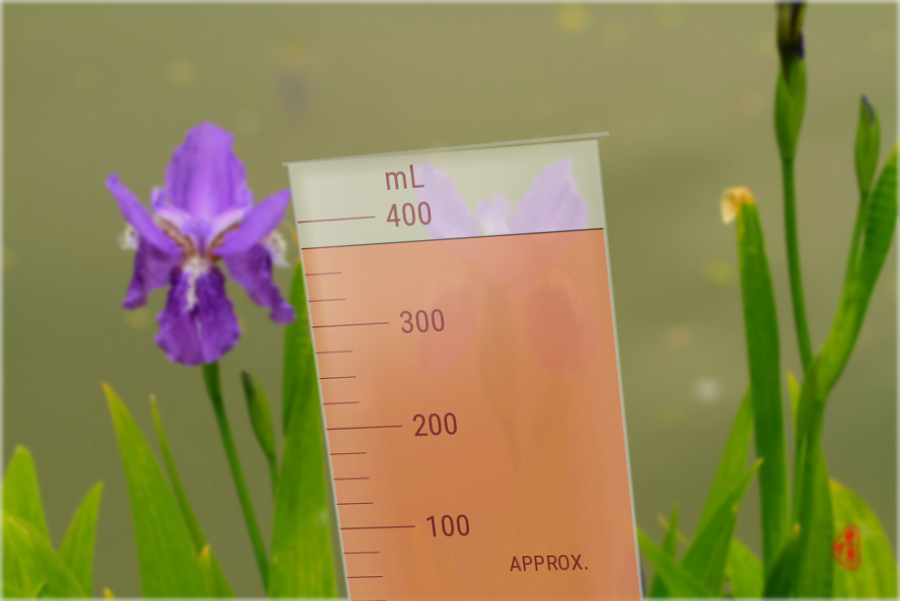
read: {"value": 375, "unit": "mL"}
